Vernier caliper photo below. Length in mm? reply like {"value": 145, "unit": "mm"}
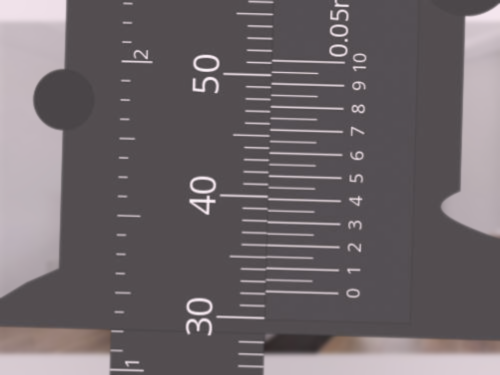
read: {"value": 32.2, "unit": "mm"}
